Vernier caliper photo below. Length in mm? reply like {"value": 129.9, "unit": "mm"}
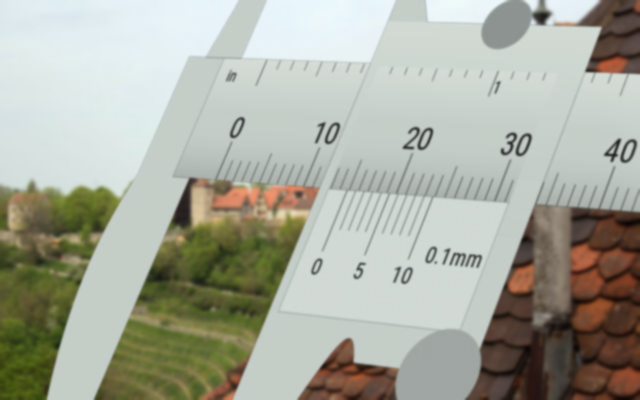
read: {"value": 14.8, "unit": "mm"}
